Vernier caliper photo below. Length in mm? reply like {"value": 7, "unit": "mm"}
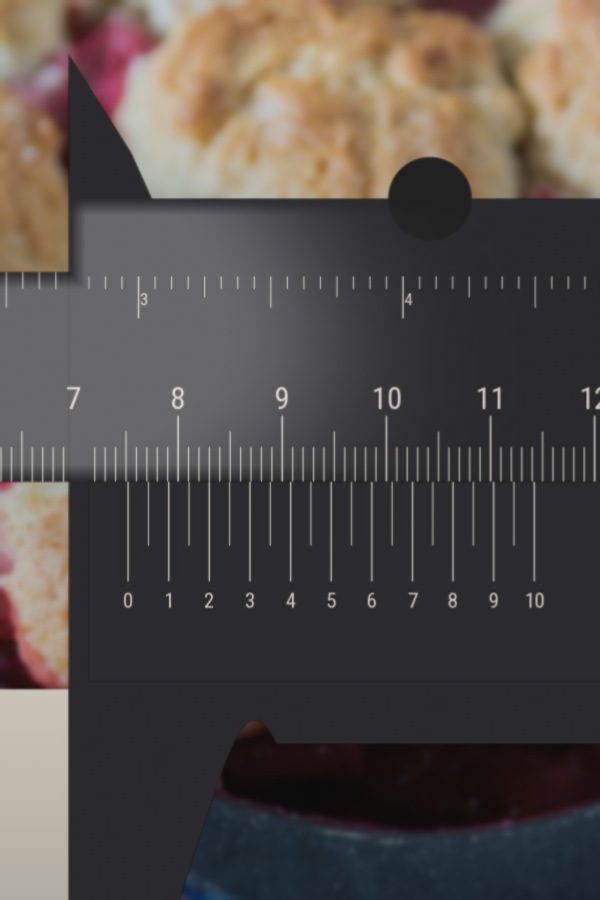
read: {"value": 75.2, "unit": "mm"}
